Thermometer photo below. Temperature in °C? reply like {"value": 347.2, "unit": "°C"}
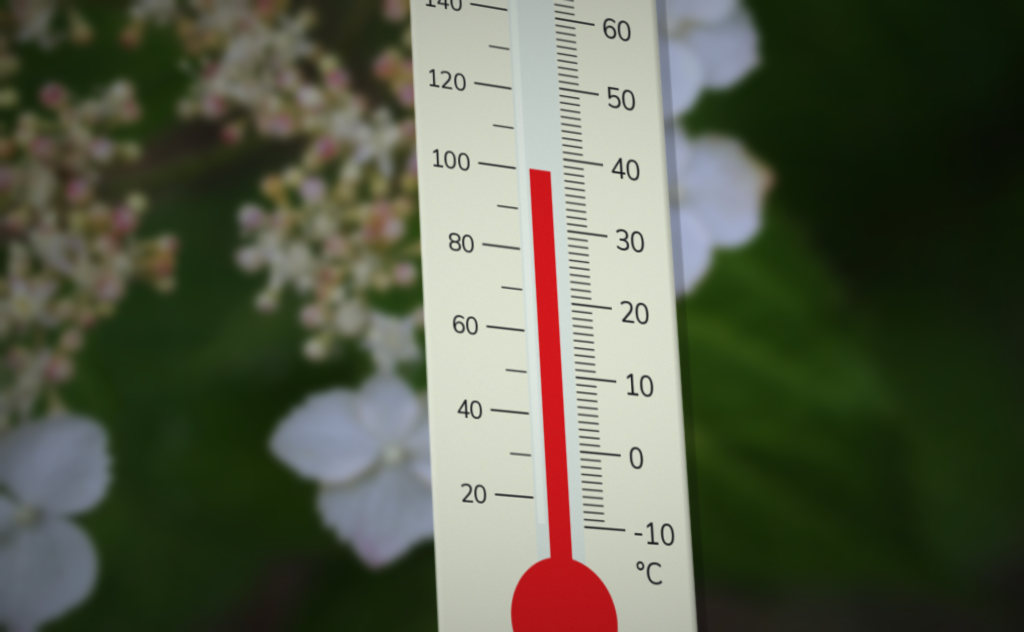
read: {"value": 38, "unit": "°C"}
